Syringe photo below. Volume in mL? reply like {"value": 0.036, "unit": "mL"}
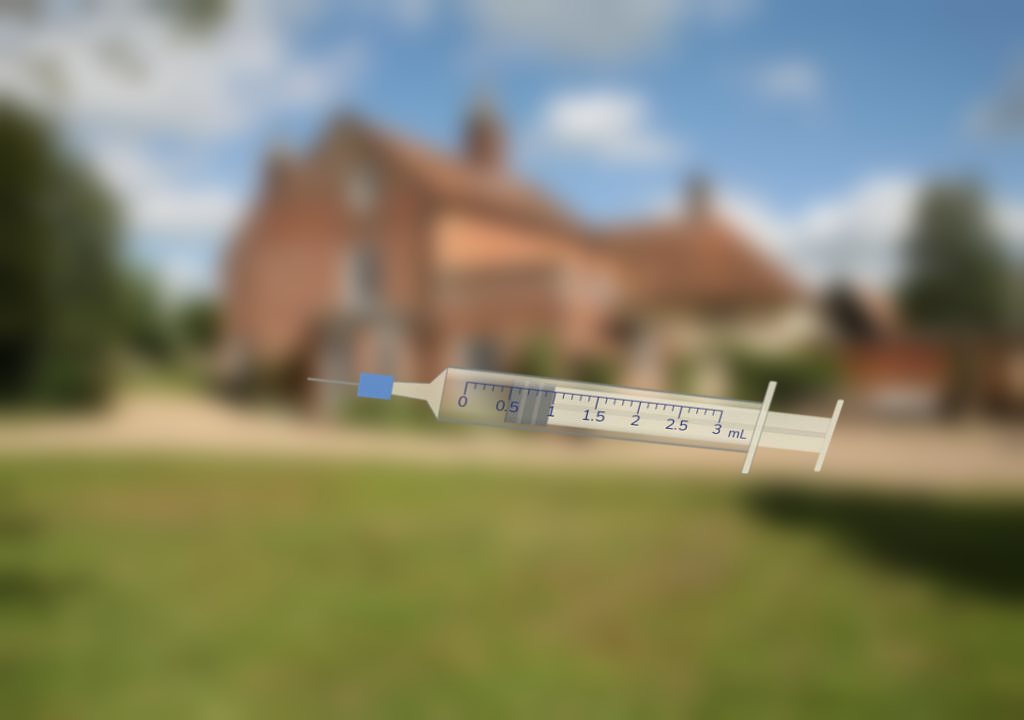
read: {"value": 0.5, "unit": "mL"}
